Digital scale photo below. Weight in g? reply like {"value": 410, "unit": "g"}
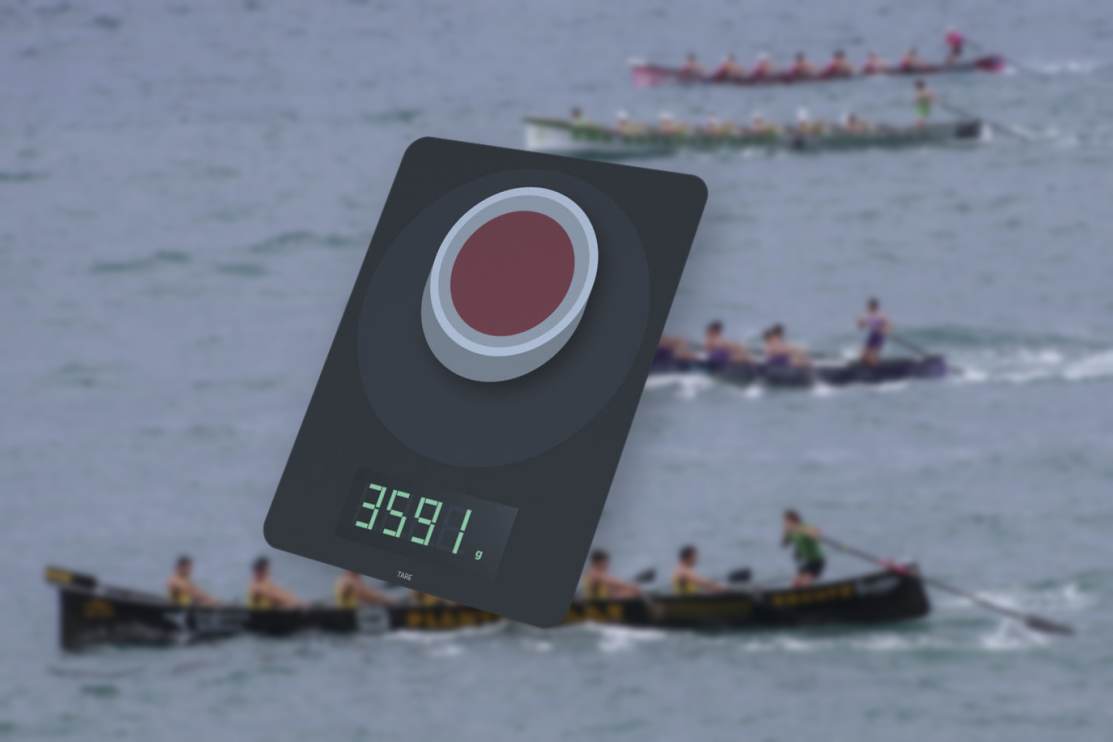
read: {"value": 3591, "unit": "g"}
